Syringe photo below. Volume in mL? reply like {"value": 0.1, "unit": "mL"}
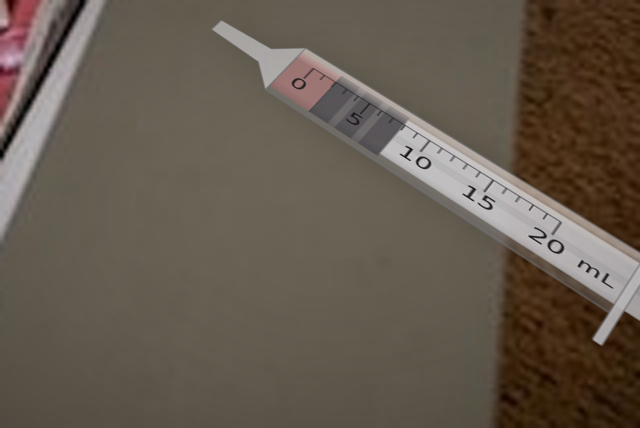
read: {"value": 2, "unit": "mL"}
